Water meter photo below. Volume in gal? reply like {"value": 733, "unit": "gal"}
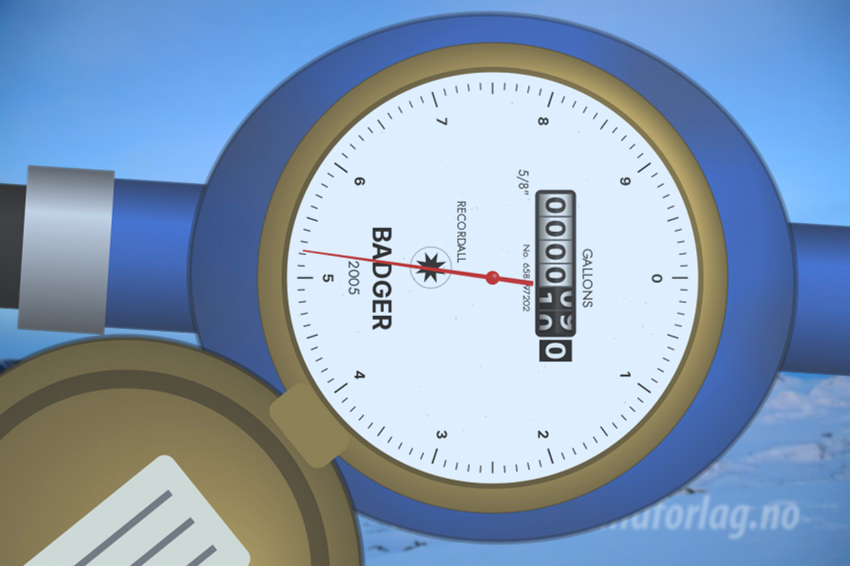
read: {"value": 95.2, "unit": "gal"}
